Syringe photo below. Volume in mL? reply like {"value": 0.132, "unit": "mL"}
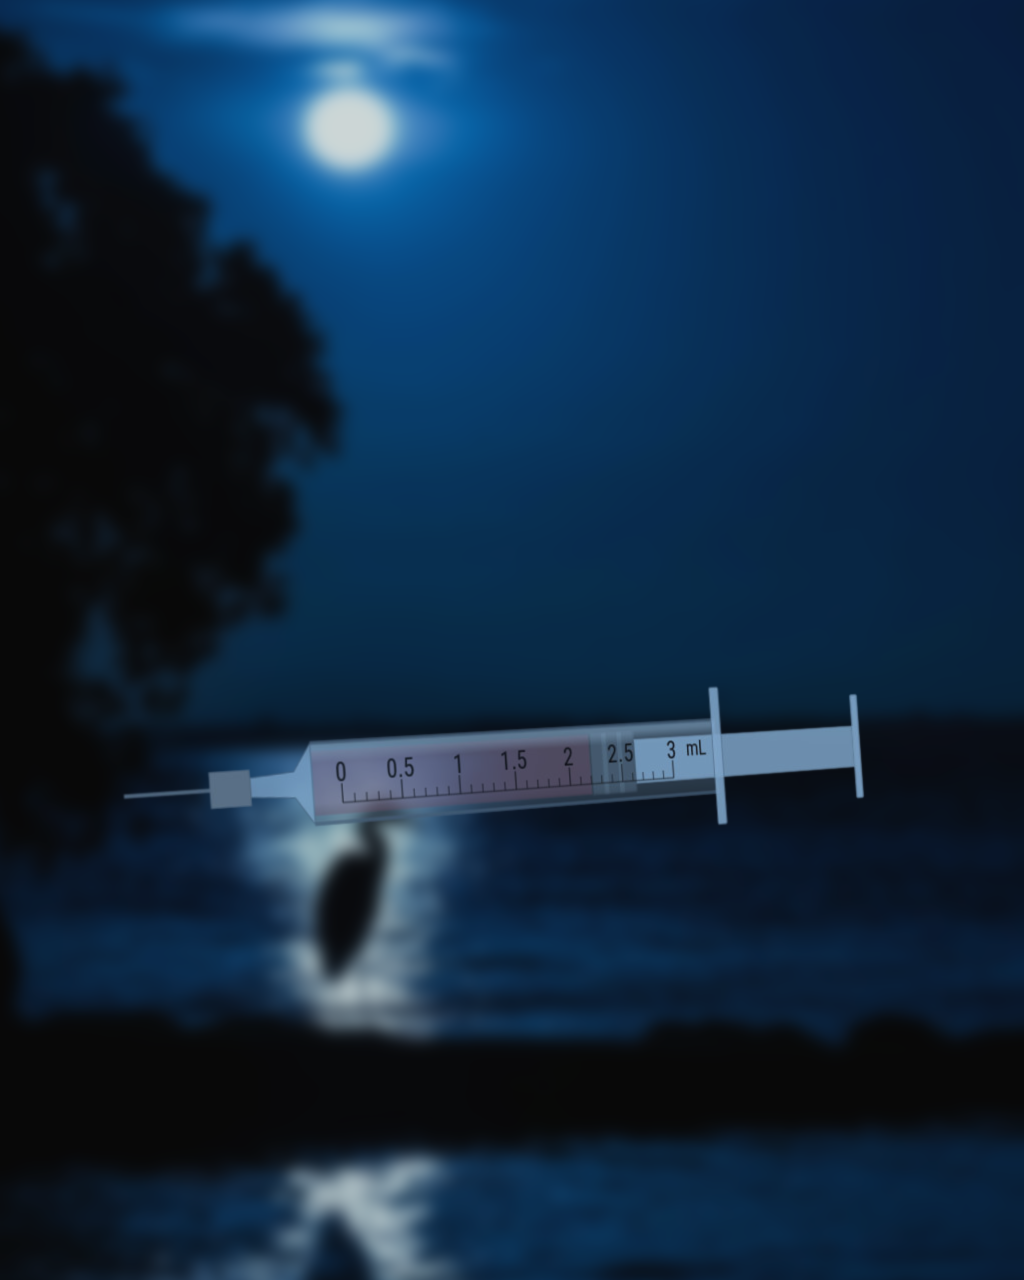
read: {"value": 2.2, "unit": "mL"}
